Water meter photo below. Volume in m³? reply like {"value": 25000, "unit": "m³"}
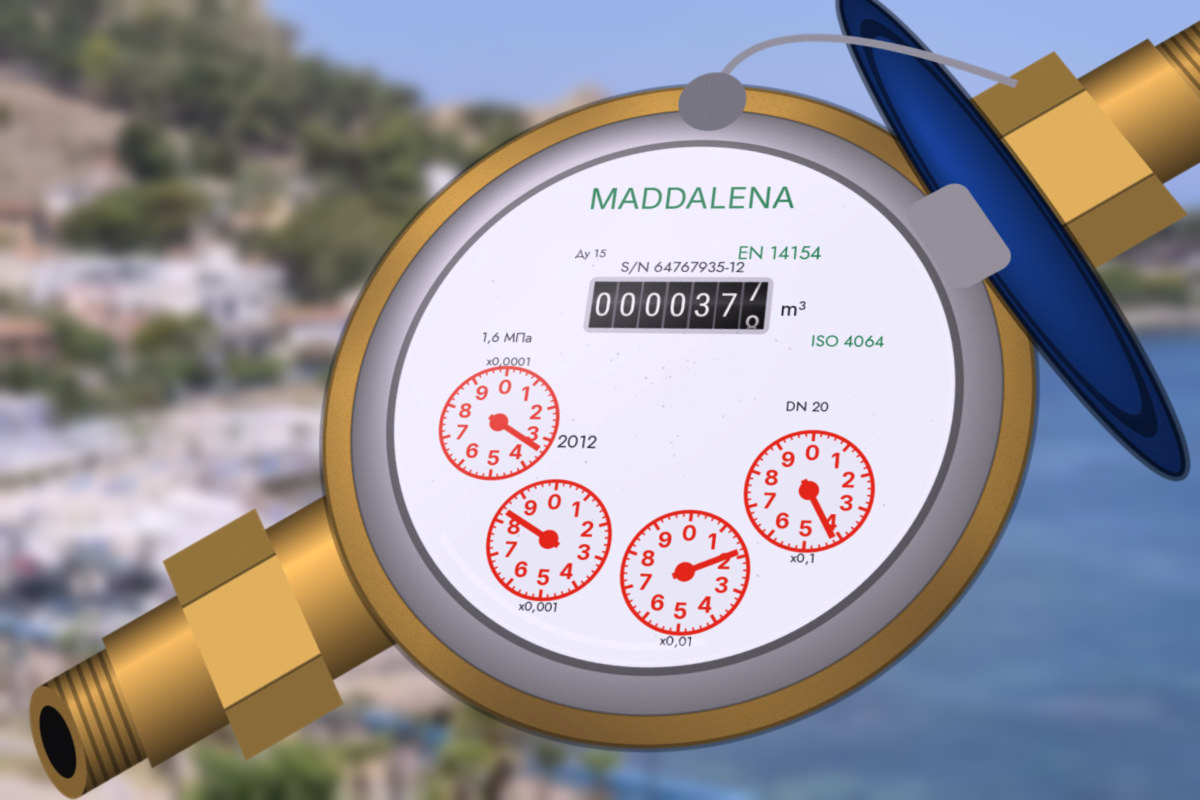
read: {"value": 377.4183, "unit": "m³"}
